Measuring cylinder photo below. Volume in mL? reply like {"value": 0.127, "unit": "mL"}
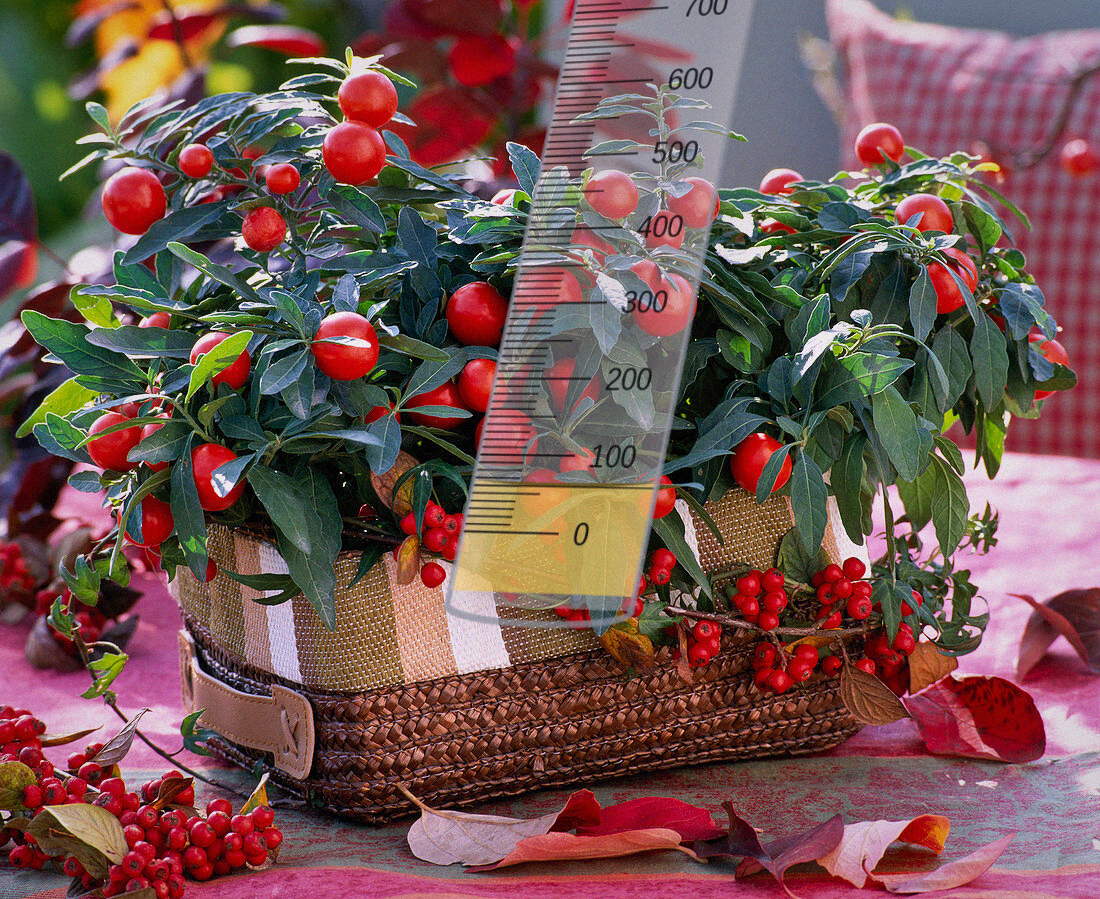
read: {"value": 60, "unit": "mL"}
